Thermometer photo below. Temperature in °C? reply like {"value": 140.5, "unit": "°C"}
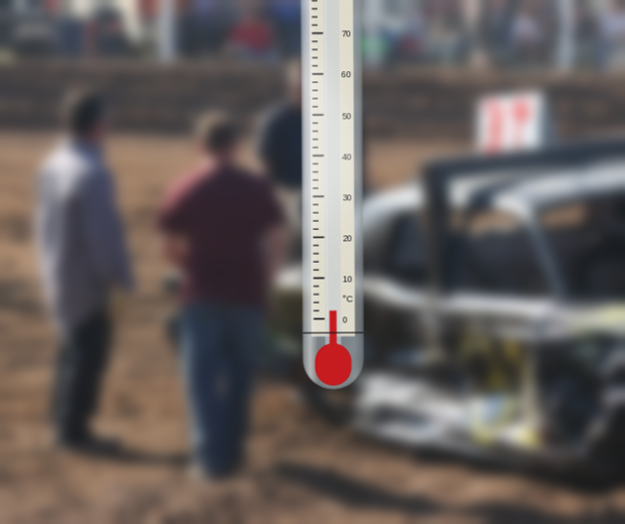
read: {"value": 2, "unit": "°C"}
